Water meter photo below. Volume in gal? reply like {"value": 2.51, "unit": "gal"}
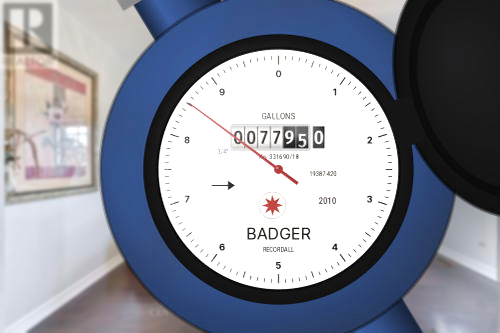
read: {"value": 77948.5, "unit": "gal"}
